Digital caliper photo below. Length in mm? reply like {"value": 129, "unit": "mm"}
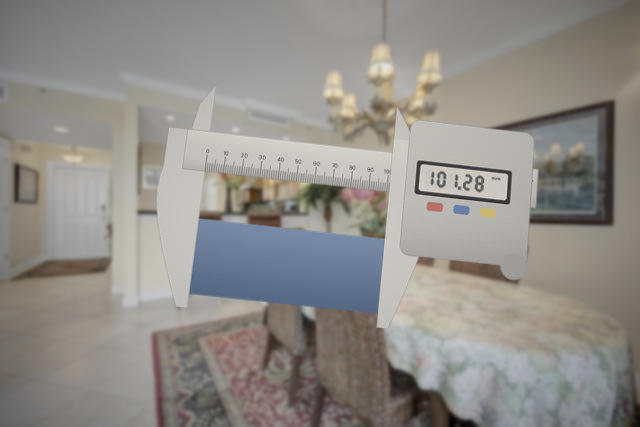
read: {"value": 101.28, "unit": "mm"}
